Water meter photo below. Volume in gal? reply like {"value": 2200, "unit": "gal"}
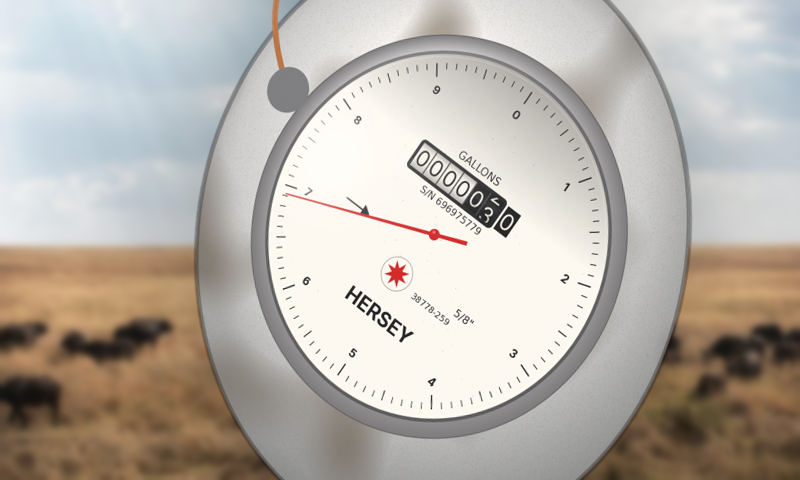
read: {"value": 26.9, "unit": "gal"}
